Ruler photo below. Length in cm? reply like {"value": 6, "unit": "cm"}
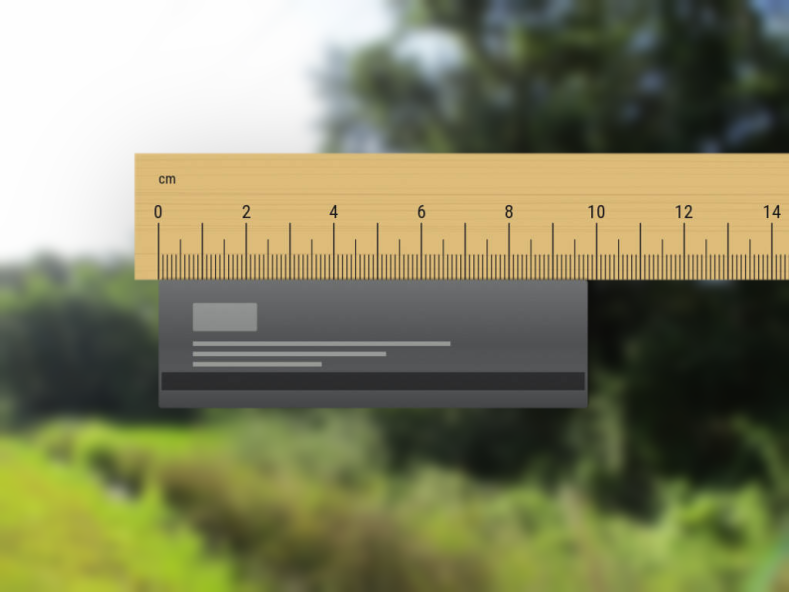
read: {"value": 9.8, "unit": "cm"}
